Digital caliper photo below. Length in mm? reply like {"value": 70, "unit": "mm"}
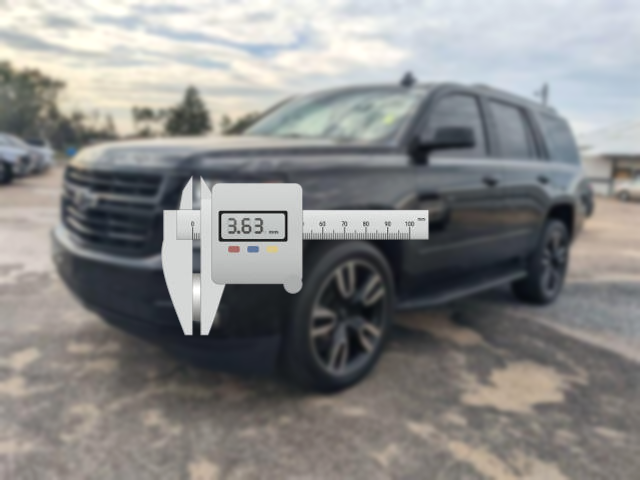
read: {"value": 3.63, "unit": "mm"}
